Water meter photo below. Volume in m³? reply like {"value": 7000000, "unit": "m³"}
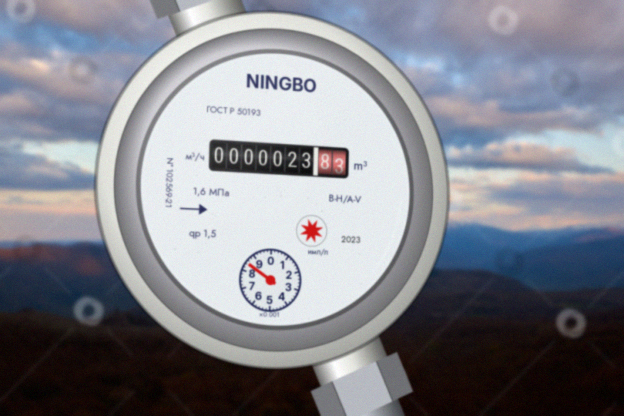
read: {"value": 23.828, "unit": "m³"}
